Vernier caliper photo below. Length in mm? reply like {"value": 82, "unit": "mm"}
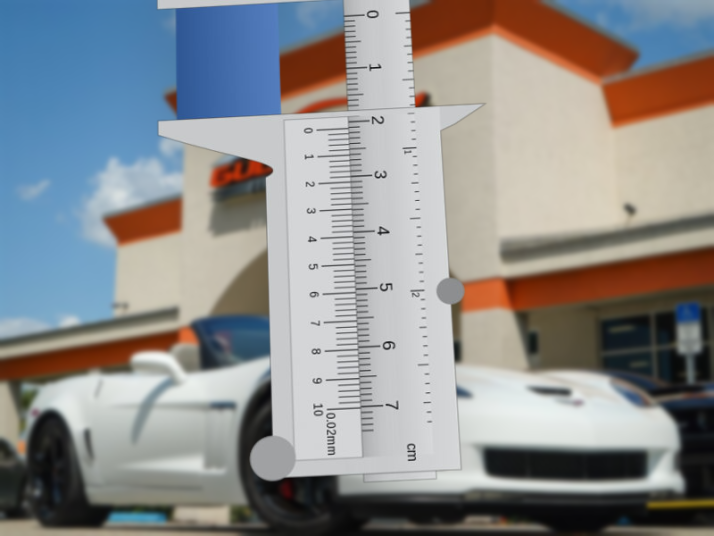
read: {"value": 21.2, "unit": "mm"}
